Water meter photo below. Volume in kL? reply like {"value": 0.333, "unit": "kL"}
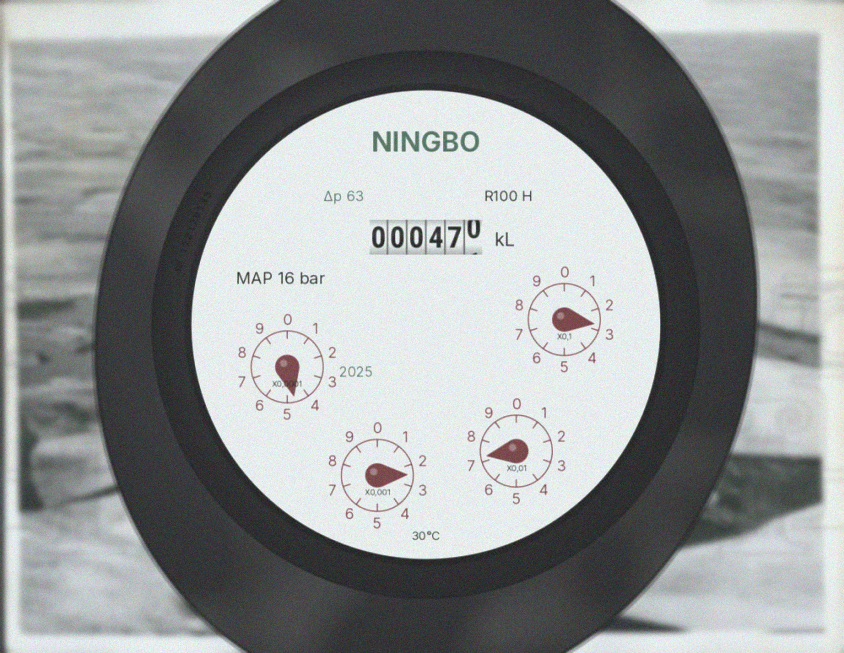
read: {"value": 470.2724, "unit": "kL"}
